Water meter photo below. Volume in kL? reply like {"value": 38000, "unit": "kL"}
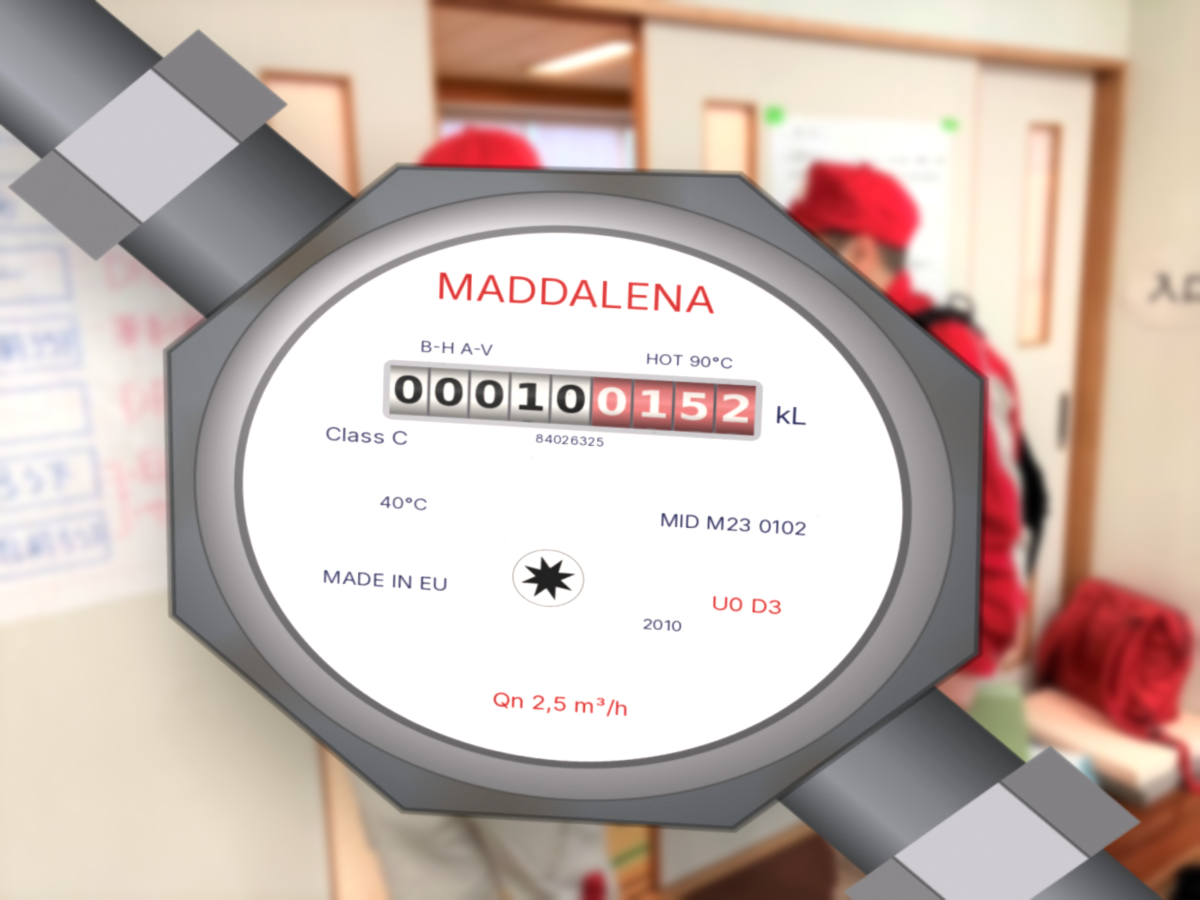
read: {"value": 10.0152, "unit": "kL"}
